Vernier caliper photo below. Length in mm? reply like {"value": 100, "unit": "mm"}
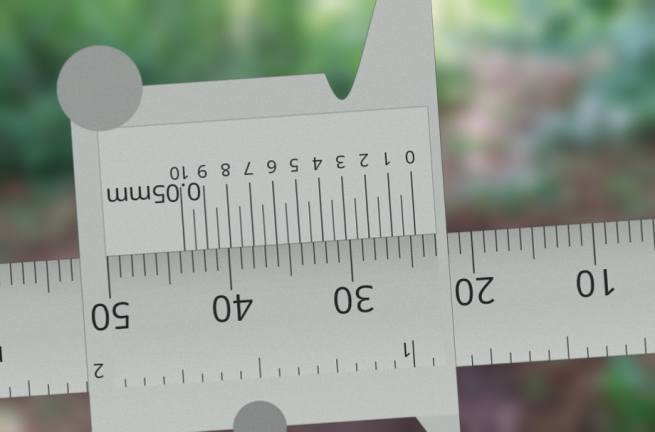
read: {"value": 24.6, "unit": "mm"}
